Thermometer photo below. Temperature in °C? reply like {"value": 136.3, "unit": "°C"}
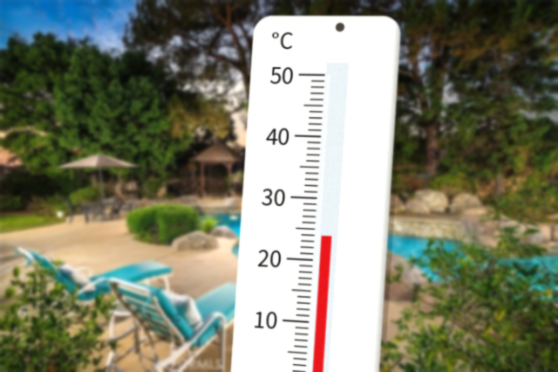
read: {"value": 24, "unit": "°C"}
